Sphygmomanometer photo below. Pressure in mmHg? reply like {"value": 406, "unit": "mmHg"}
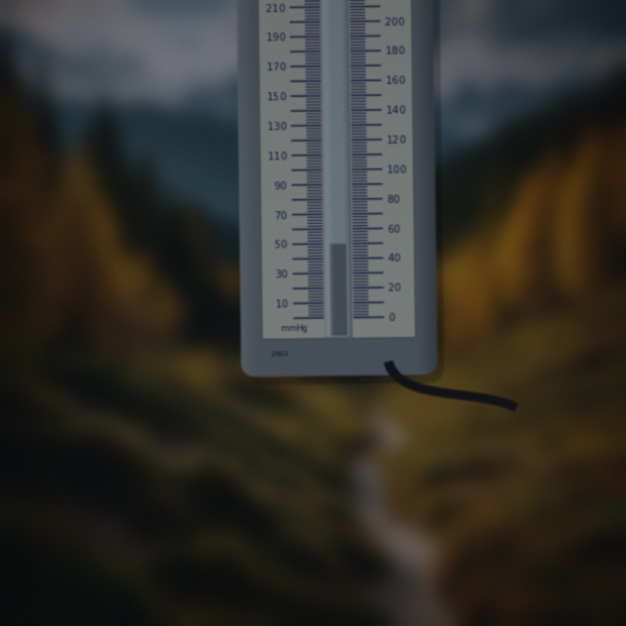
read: {"value": 50, "unit": "mmHg"}
